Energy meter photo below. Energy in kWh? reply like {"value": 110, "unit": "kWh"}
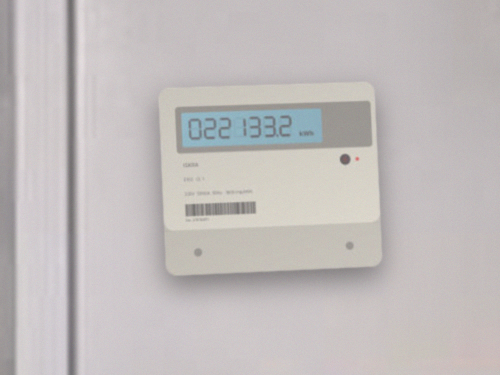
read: {"value": 22133.2, "unit": "kWh"}
